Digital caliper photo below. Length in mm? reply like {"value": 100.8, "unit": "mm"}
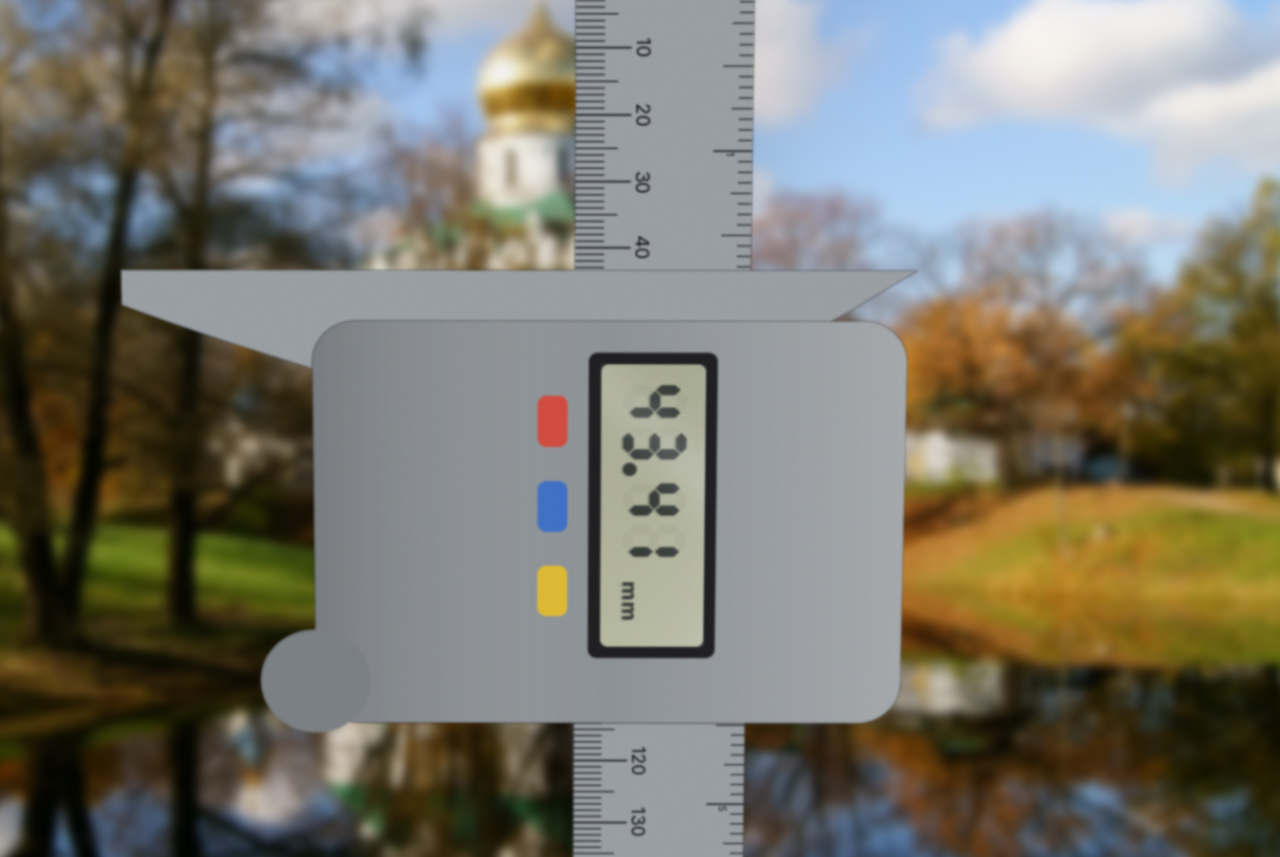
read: {"value": 43.41, "unit": "mm"}
